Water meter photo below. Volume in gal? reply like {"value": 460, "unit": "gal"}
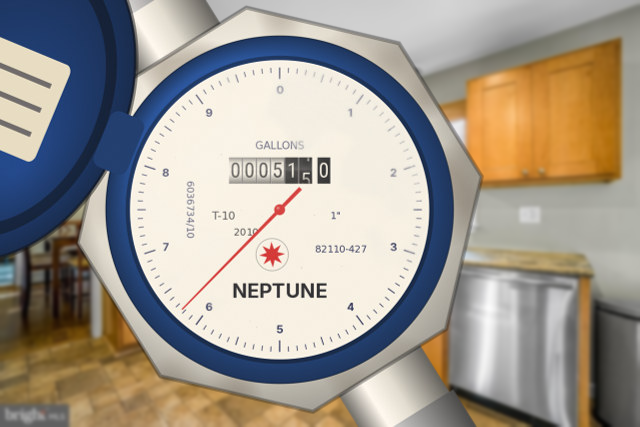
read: {"value": 5146.2, "unit": "gal"}
